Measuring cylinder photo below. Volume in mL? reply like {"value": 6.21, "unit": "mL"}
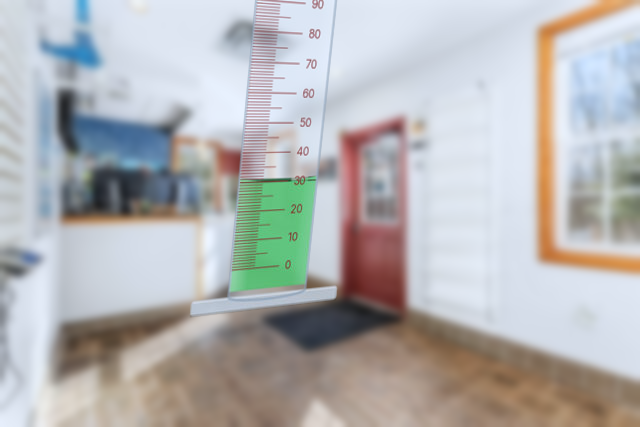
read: {"value": 30, "unit": "mL"}
